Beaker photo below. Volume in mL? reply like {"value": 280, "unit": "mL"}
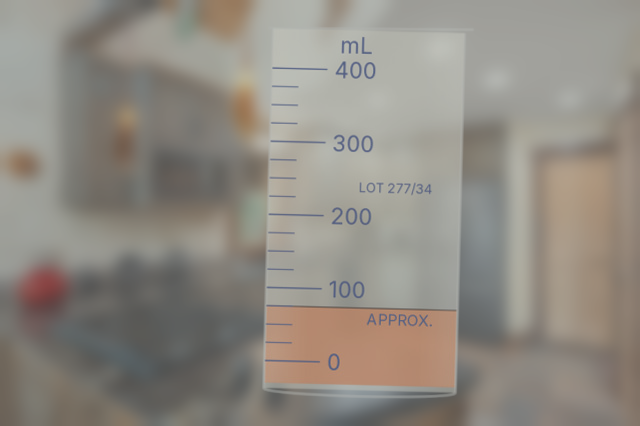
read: {"value": 75, "unit": "mL"}
